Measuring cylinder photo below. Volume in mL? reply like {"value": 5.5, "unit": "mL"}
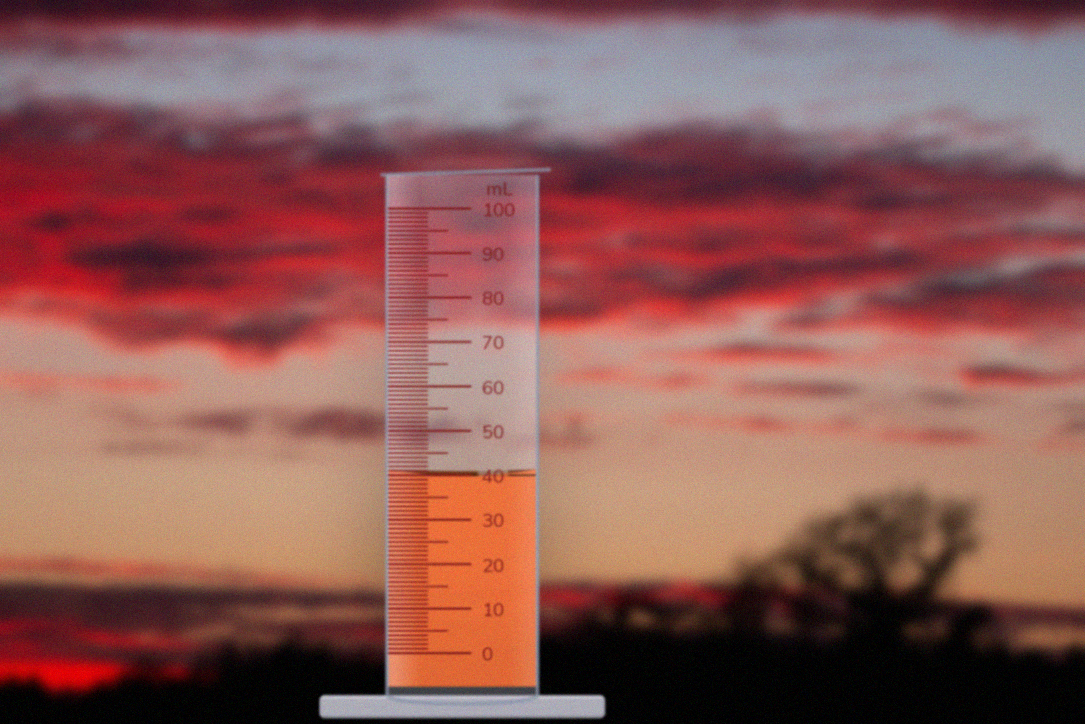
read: {"value": 40, "unit": "mL"}
